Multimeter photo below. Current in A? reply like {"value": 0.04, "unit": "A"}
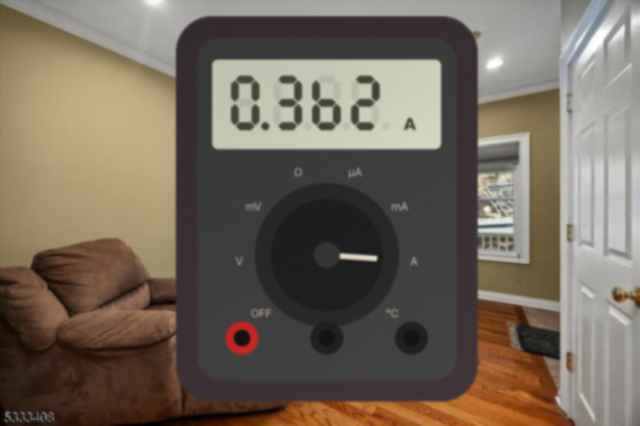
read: {"value": 0.362, "unit": "A"}
